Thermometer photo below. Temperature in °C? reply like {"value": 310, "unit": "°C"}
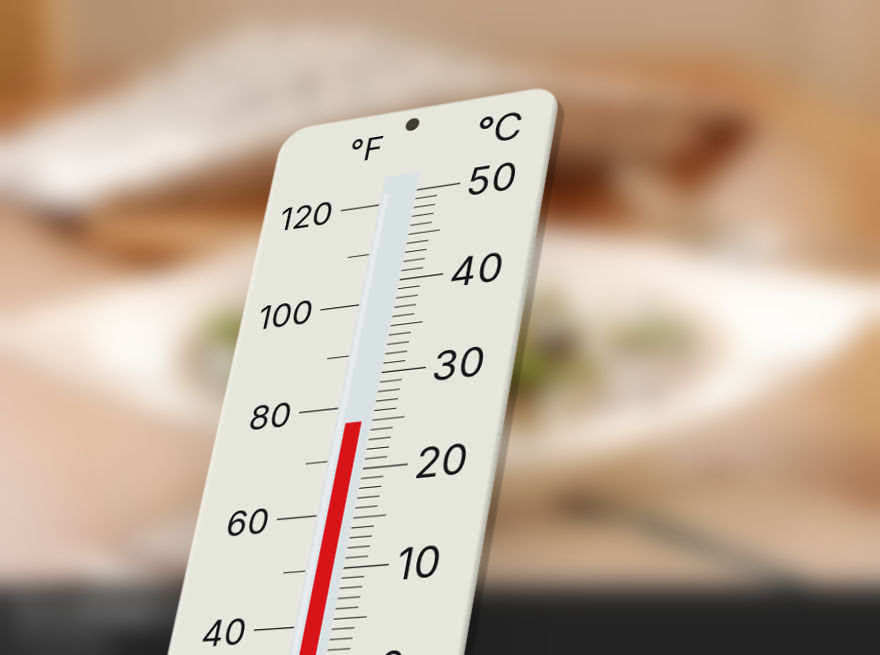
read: {"value": 25, "unit": "°C"}
